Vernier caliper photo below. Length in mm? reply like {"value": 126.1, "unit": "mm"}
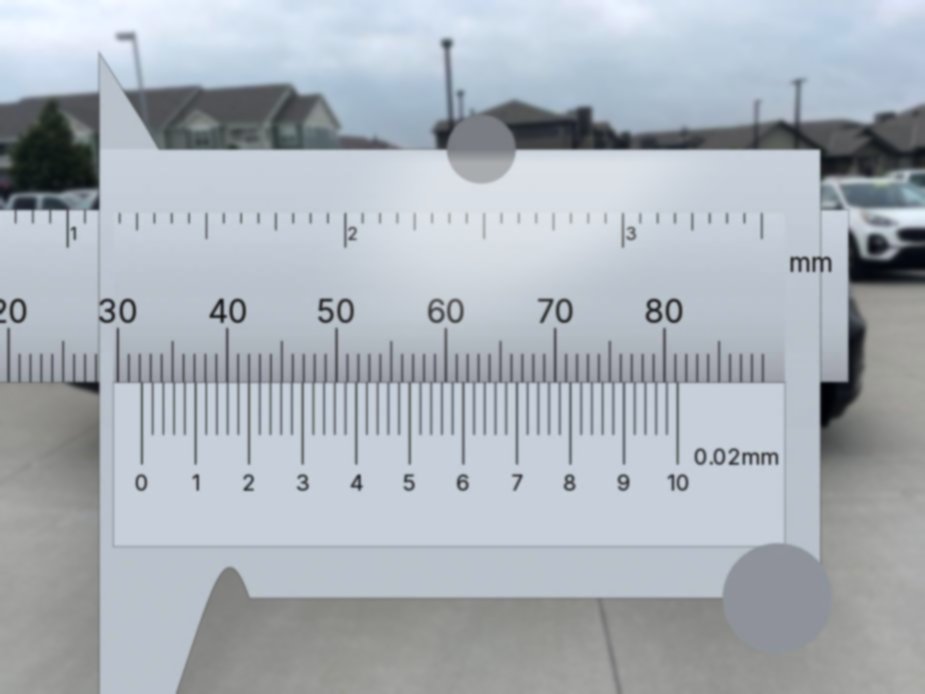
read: {"value": 32.2, "unit": "mm"}
